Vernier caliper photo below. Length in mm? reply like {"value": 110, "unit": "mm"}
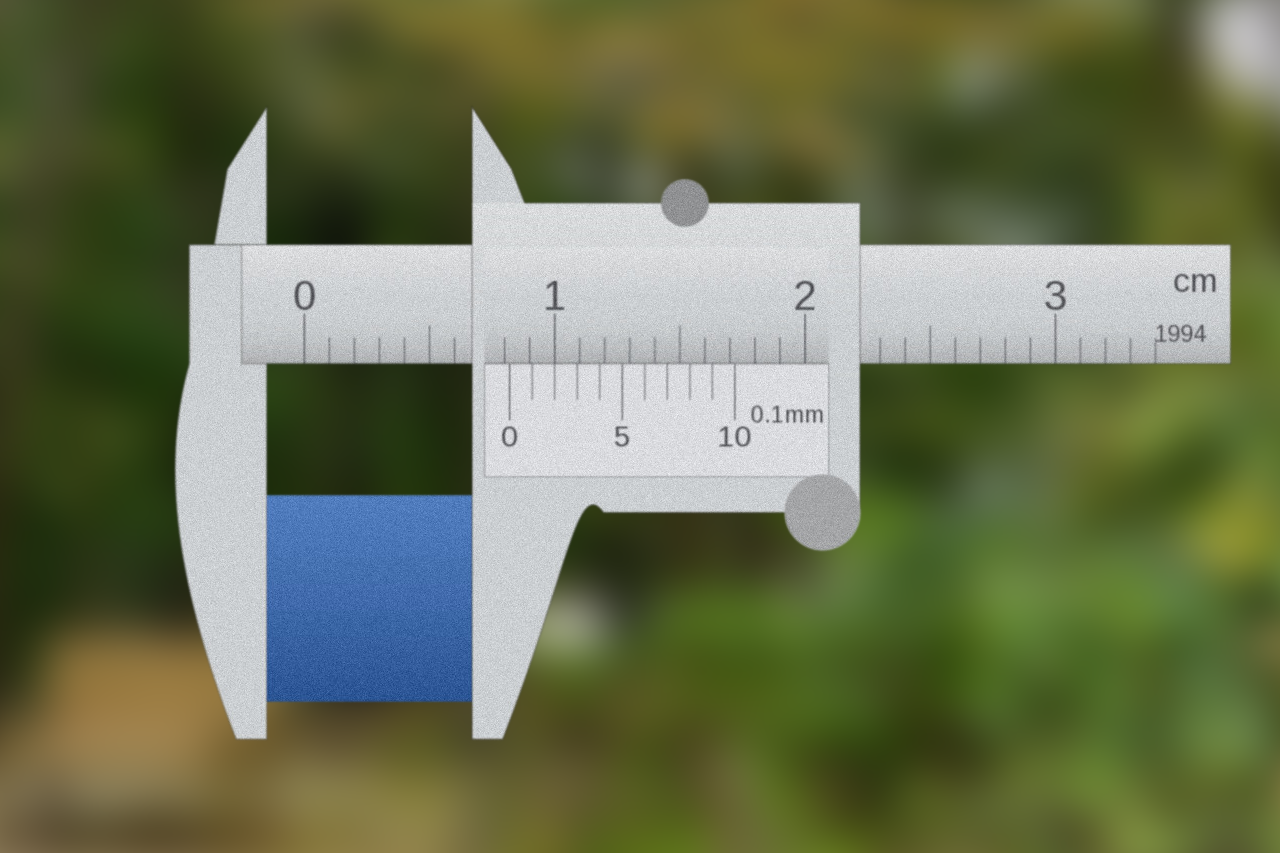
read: {"value": 8.2, "unit": "mm"}
